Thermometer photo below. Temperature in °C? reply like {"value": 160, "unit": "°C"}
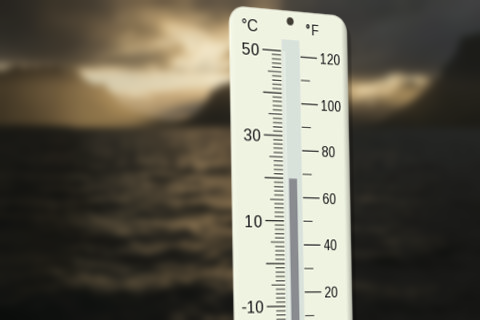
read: {"value": 20, "unit": "°C"}
